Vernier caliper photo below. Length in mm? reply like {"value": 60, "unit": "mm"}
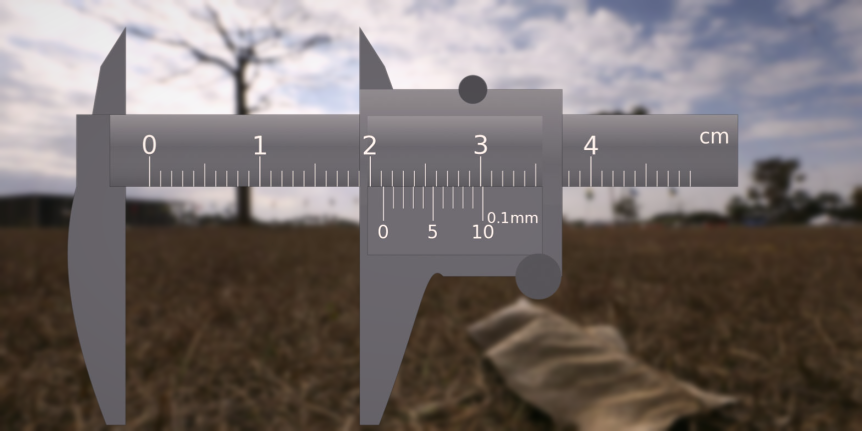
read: {"value": 21.2, "unit": "mm"}
